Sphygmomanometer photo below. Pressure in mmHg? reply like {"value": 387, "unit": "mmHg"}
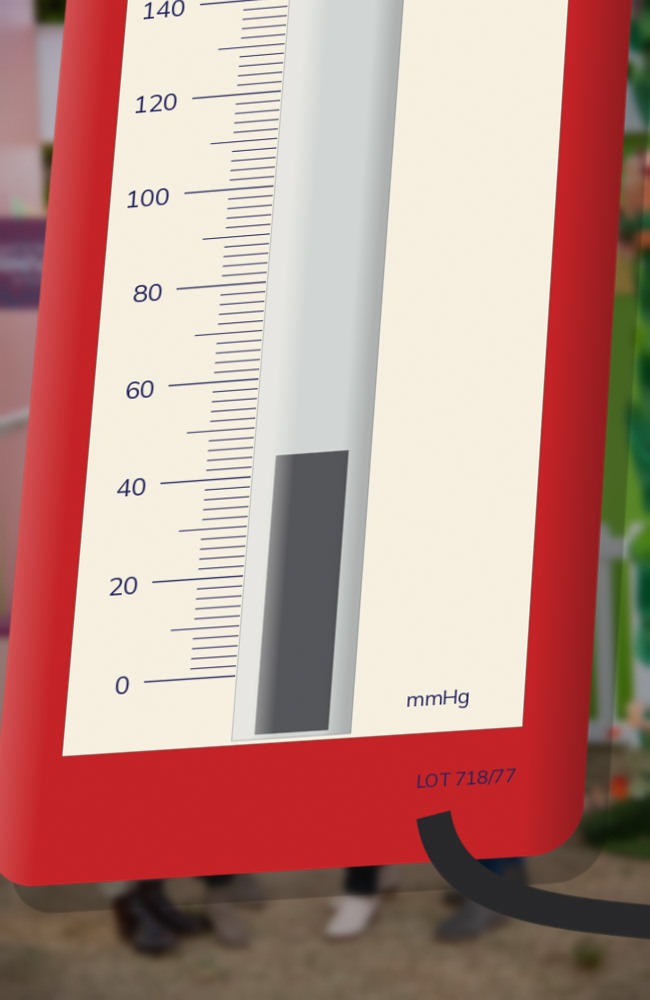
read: {"value": 44, "unit": "mmHg"}
